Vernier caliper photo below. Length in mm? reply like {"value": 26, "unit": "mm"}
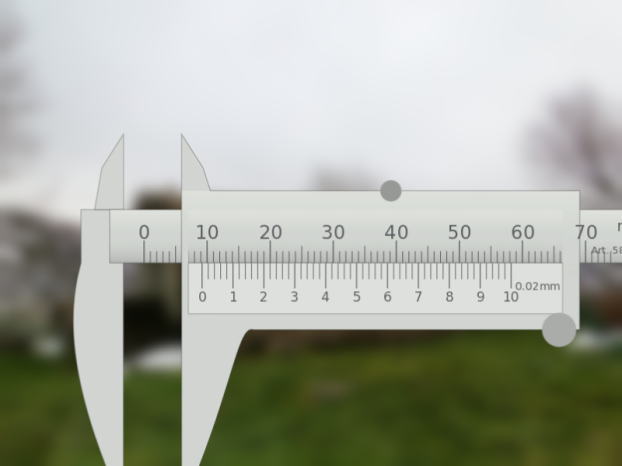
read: {"value": 9.2, "unit": "mm"}
